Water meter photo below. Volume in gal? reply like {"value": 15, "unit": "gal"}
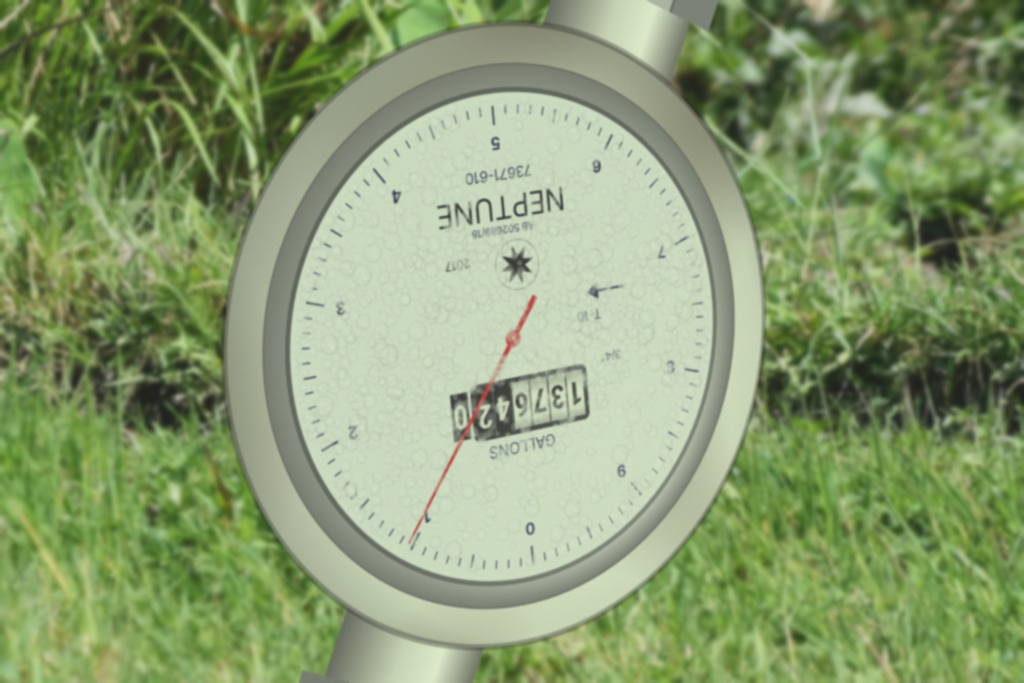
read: {"value": 1376421.0, "unit": "gal"}
